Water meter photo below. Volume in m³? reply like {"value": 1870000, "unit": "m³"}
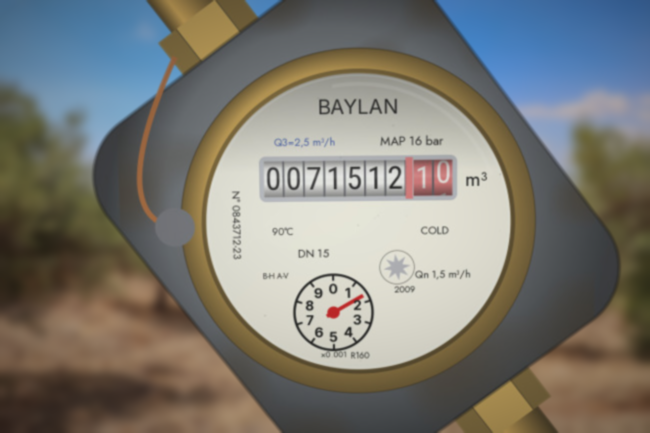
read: {"value": 71512.101, "unit": "m³"}
